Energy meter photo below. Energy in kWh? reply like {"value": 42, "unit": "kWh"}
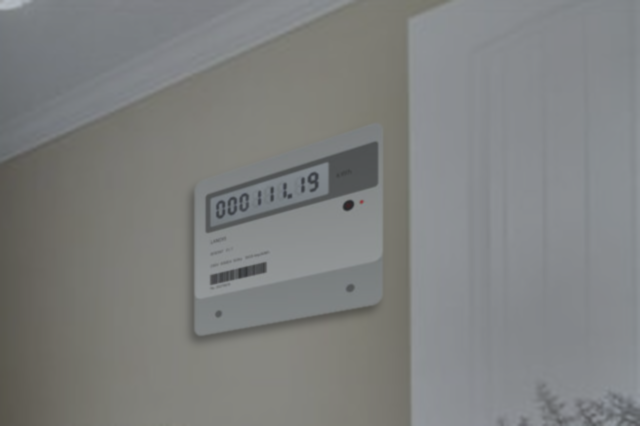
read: {"value": 111.19, "unit": "kWh"}
